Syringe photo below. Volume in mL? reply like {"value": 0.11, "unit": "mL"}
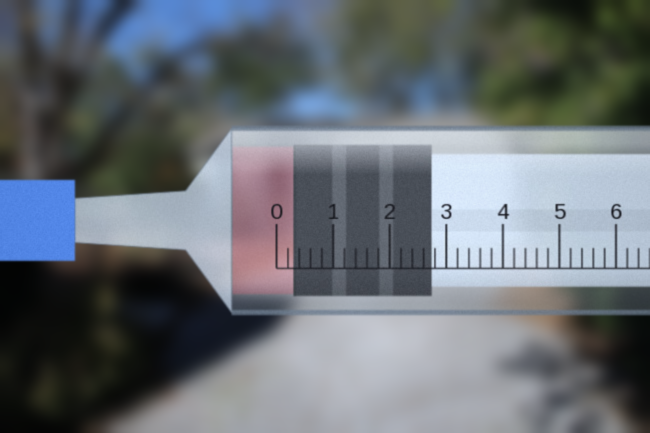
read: {"value": 0.3, "unit": "mL"}
